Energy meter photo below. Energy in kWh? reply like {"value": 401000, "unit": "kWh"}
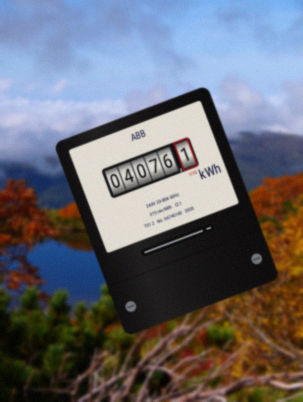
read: {"value": 4076.1, "unit": "kWh"}
